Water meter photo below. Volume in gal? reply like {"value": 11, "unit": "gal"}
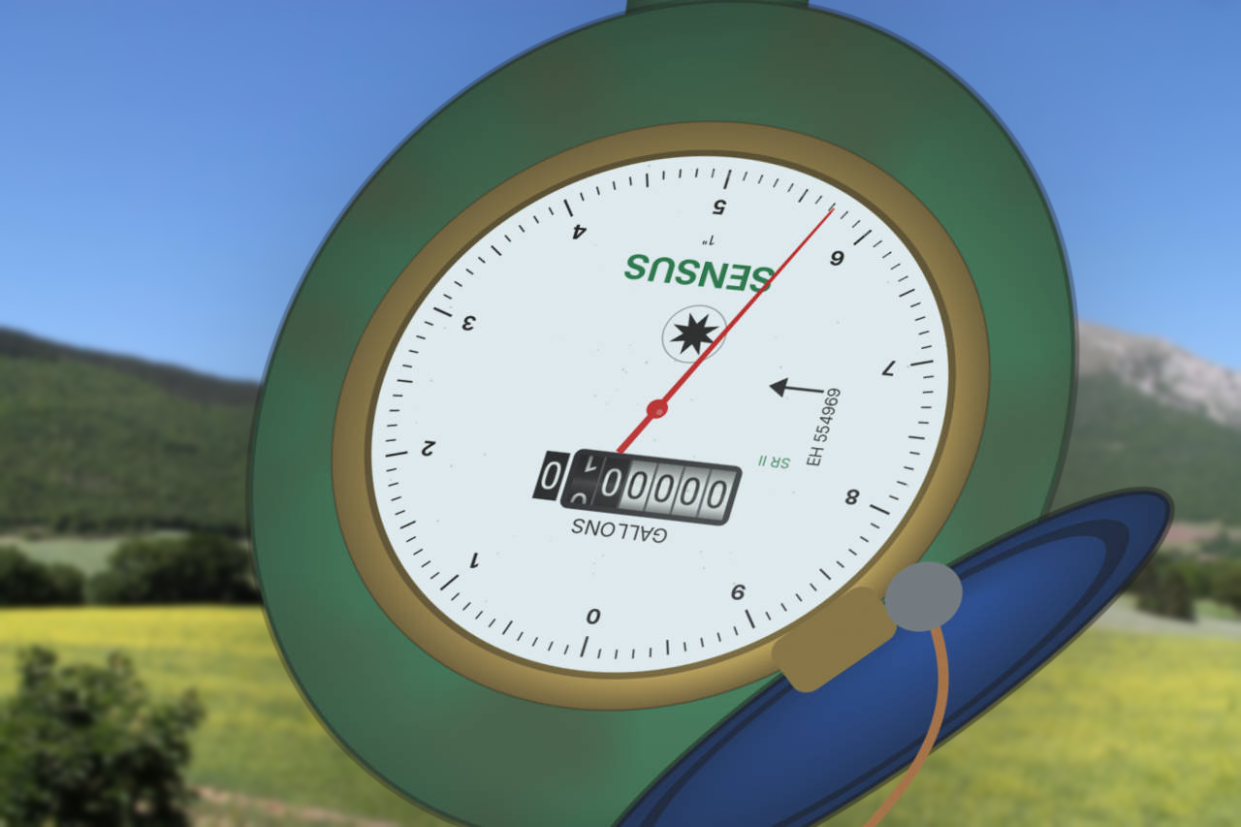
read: {"value": 5.7, "unit": "gal"}
